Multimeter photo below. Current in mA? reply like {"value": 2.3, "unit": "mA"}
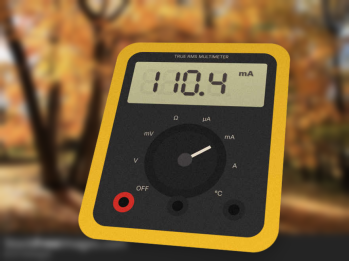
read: {"value": 110.4, "unit": "mA"}
